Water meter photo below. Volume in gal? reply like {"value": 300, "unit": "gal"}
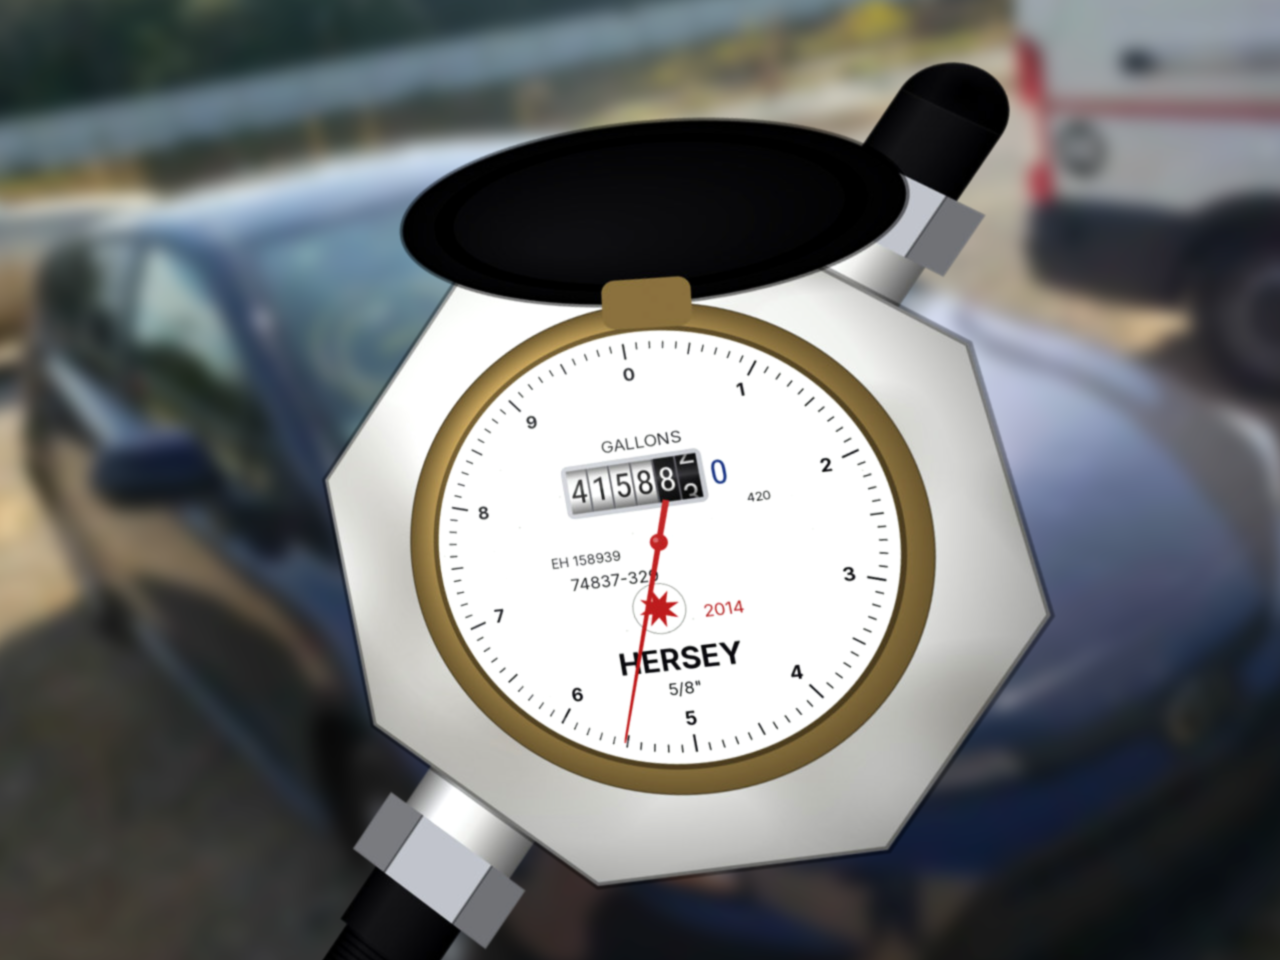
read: {"value": 4158825.5, "unit": "gal"}
